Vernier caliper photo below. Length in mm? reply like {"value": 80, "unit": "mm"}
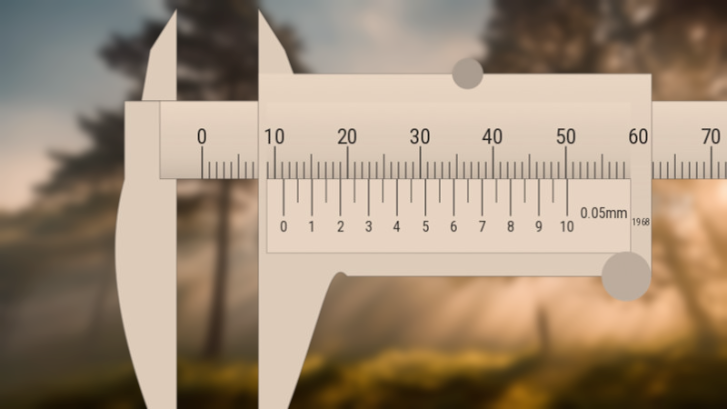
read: {"value": 11.2, "unit": "mm"}
